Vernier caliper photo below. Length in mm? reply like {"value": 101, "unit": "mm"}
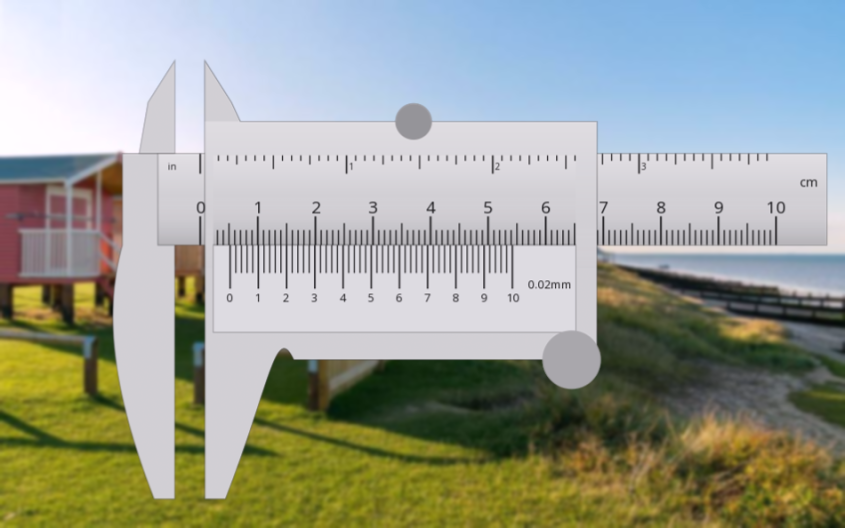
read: {"value": 5.2, "unit": "mm"}
